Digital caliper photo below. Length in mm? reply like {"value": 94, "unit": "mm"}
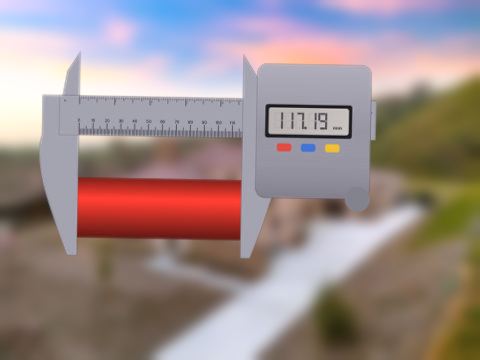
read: {"value": 117.19, "unit": "mm"}
